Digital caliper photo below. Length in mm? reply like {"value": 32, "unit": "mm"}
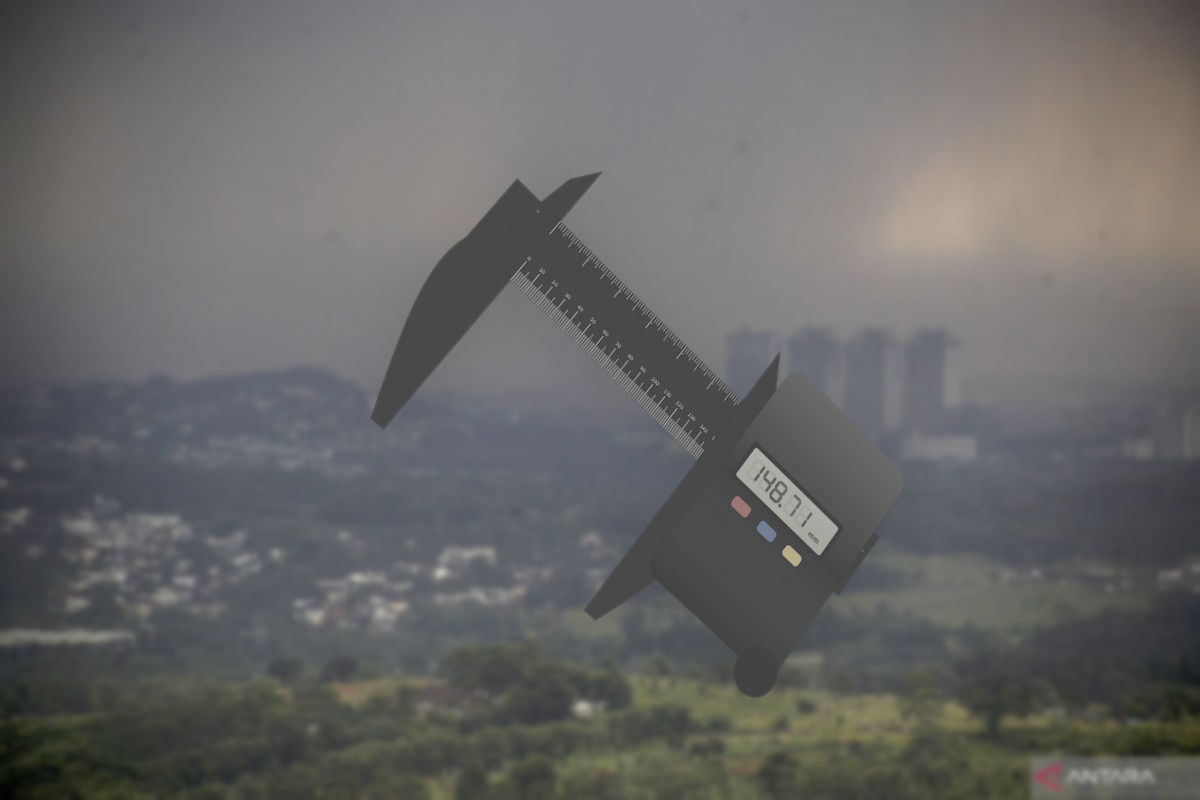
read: {"value": 148.71, "unit": "mm"}
